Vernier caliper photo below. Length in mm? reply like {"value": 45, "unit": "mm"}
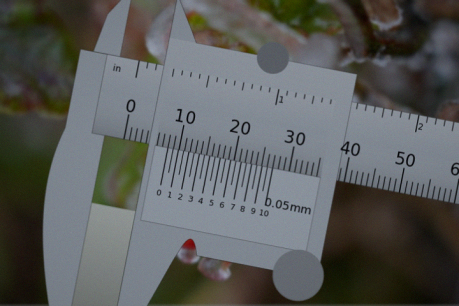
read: {"value": 8.0, "unit": "mm"}
